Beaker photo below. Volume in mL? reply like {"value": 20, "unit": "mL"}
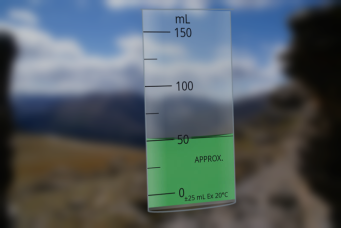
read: {"value": 50, "unit": "mL"}
